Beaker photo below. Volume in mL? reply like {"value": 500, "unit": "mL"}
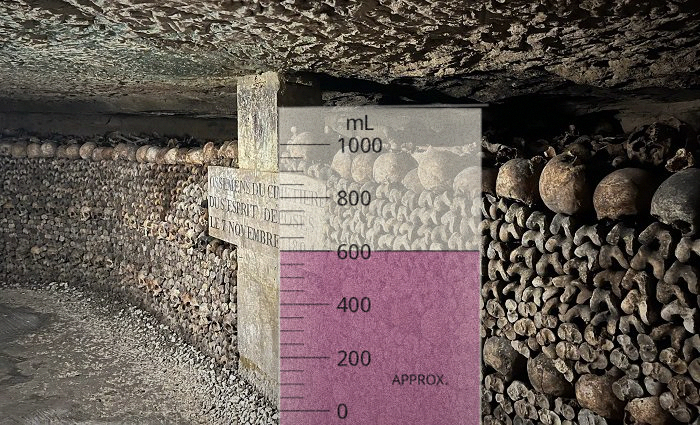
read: {"value": 600, "unit": "mL"}
